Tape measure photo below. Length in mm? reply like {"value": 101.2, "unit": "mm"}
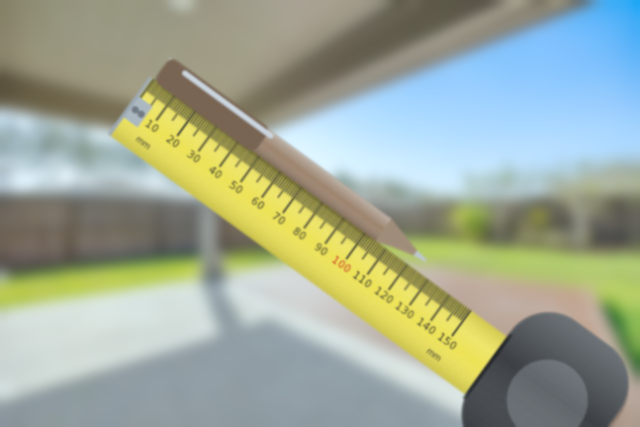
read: {"value": 125, "unit": "mm"}
